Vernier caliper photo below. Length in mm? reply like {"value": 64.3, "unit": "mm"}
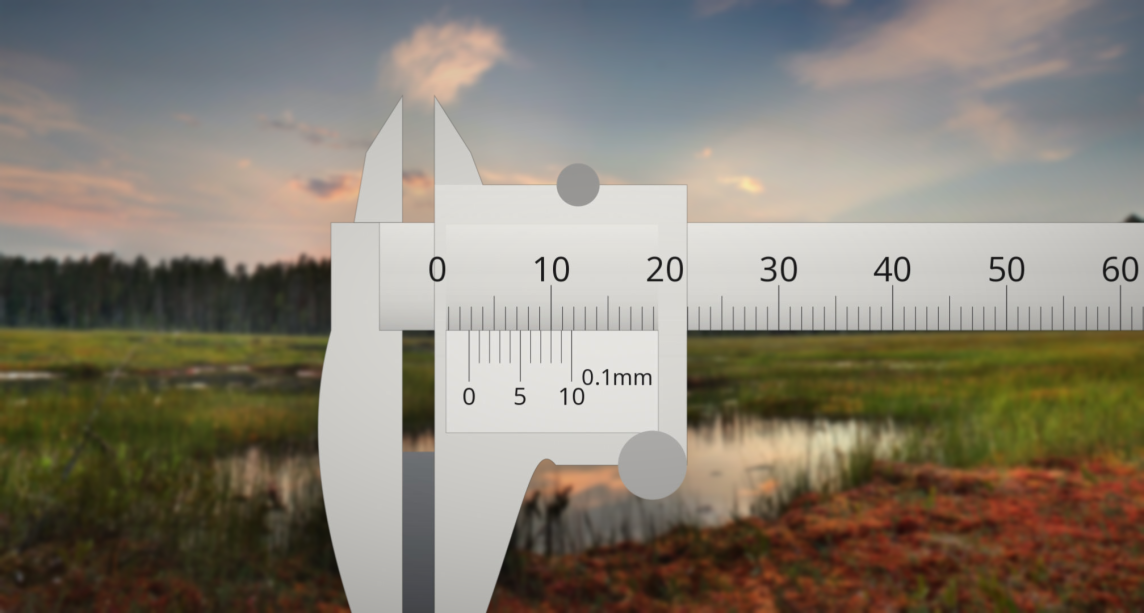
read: {"value": 2.8, "unit": "mm"}
